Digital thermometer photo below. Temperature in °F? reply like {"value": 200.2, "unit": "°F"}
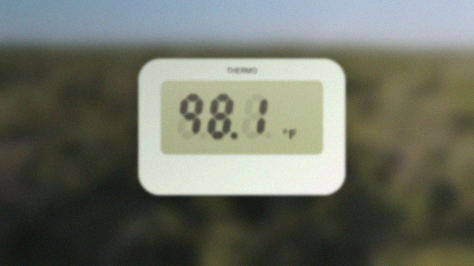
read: {"value": 98.1, "unit": "°F"}
